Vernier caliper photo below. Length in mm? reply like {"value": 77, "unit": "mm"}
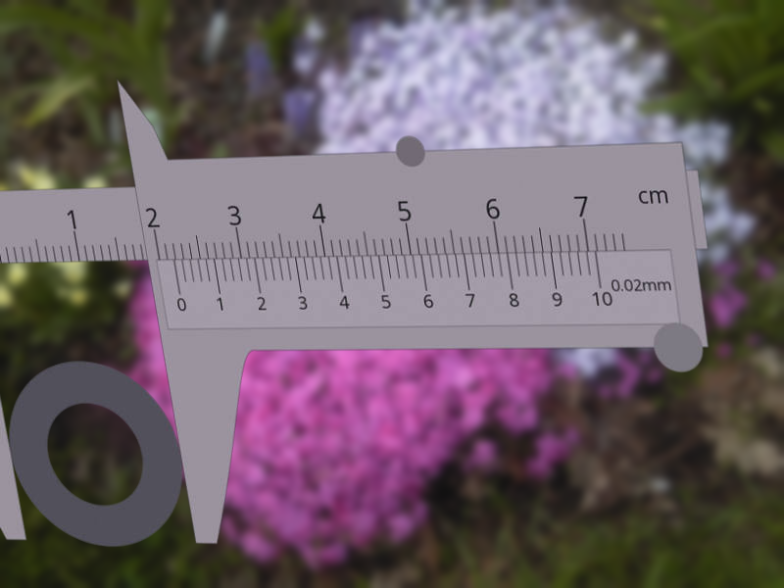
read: {"value": 21.8, "unit": "mm"}
